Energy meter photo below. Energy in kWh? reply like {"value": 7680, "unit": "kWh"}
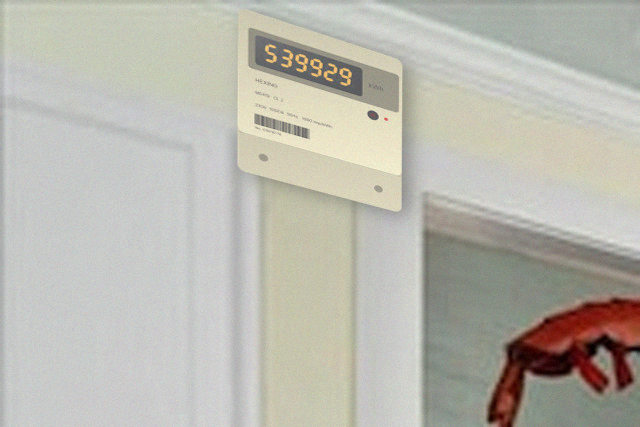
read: {"value": 539929, "unit": "kWh"}
